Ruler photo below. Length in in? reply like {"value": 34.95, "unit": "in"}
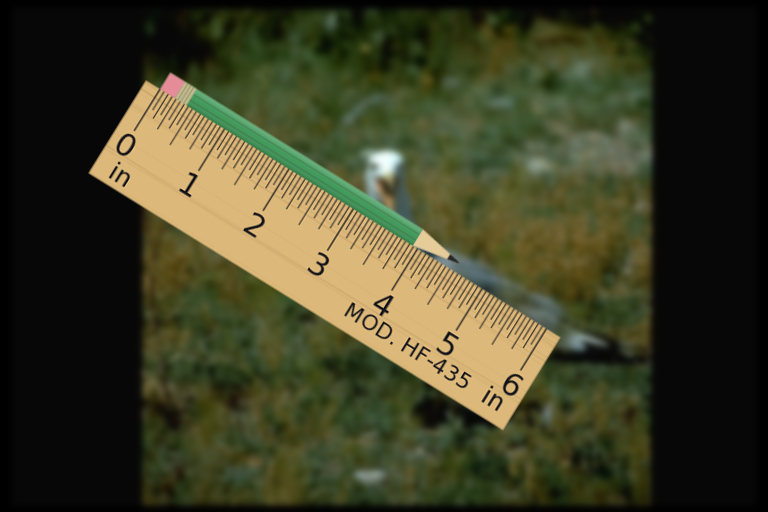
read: {"value": 4.5625, "unit": "in"}
